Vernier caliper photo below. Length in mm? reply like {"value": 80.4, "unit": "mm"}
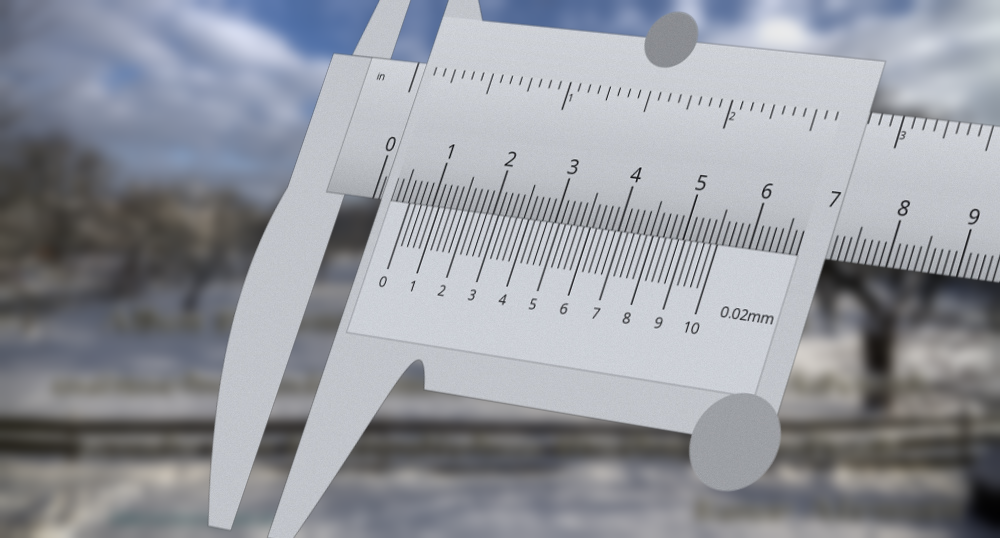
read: {"value": 6.2, "unit": "mm"}
